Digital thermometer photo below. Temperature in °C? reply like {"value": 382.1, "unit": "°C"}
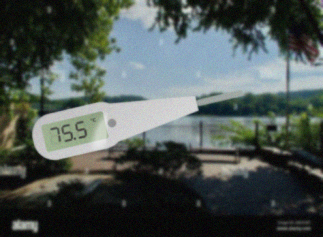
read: {"value": 75.5, "unit": "°C"}
